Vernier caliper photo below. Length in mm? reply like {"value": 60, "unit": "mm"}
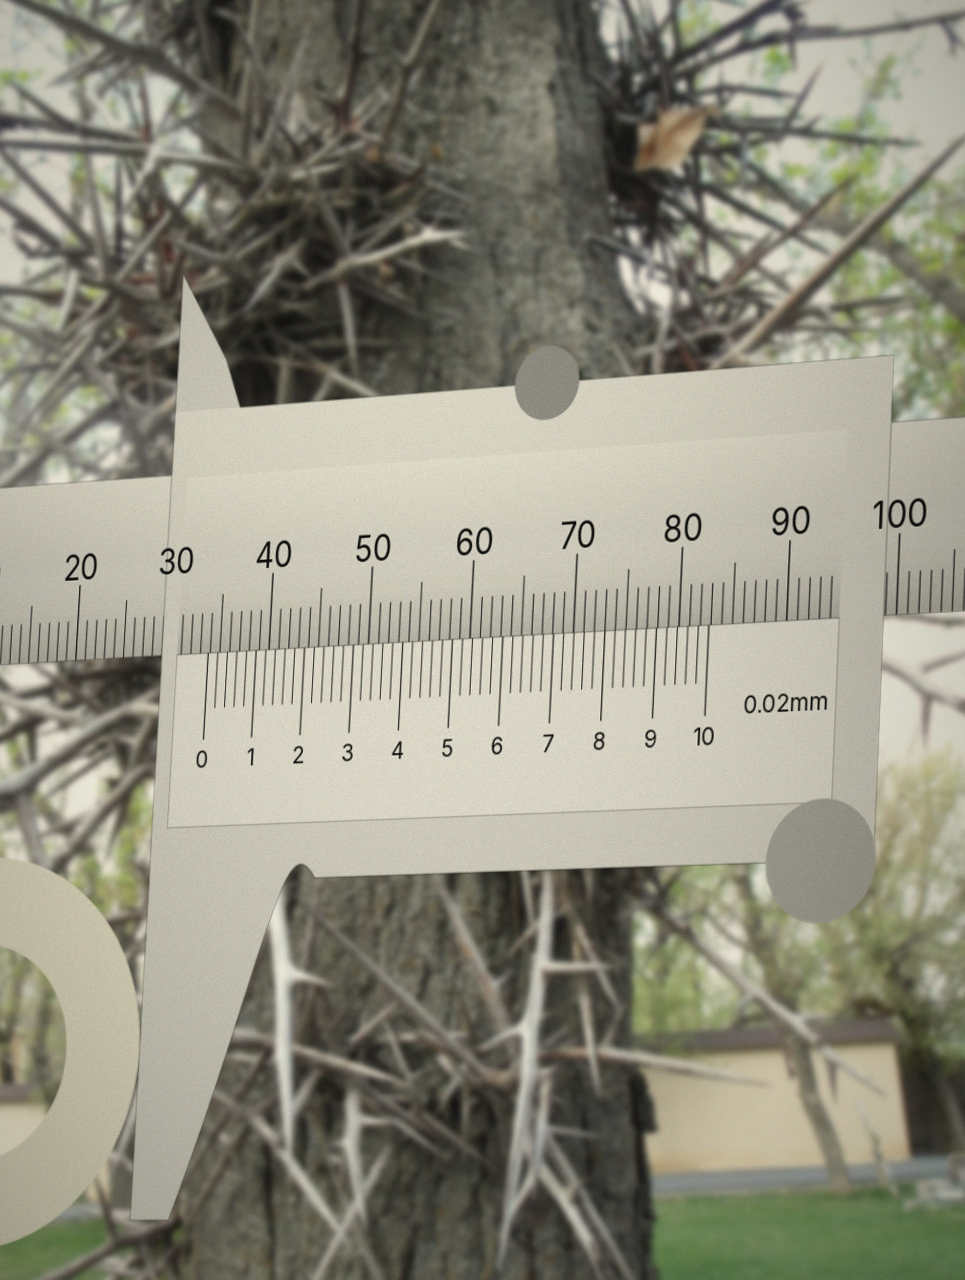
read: {"value": 33.8, "unit": "mm"}
